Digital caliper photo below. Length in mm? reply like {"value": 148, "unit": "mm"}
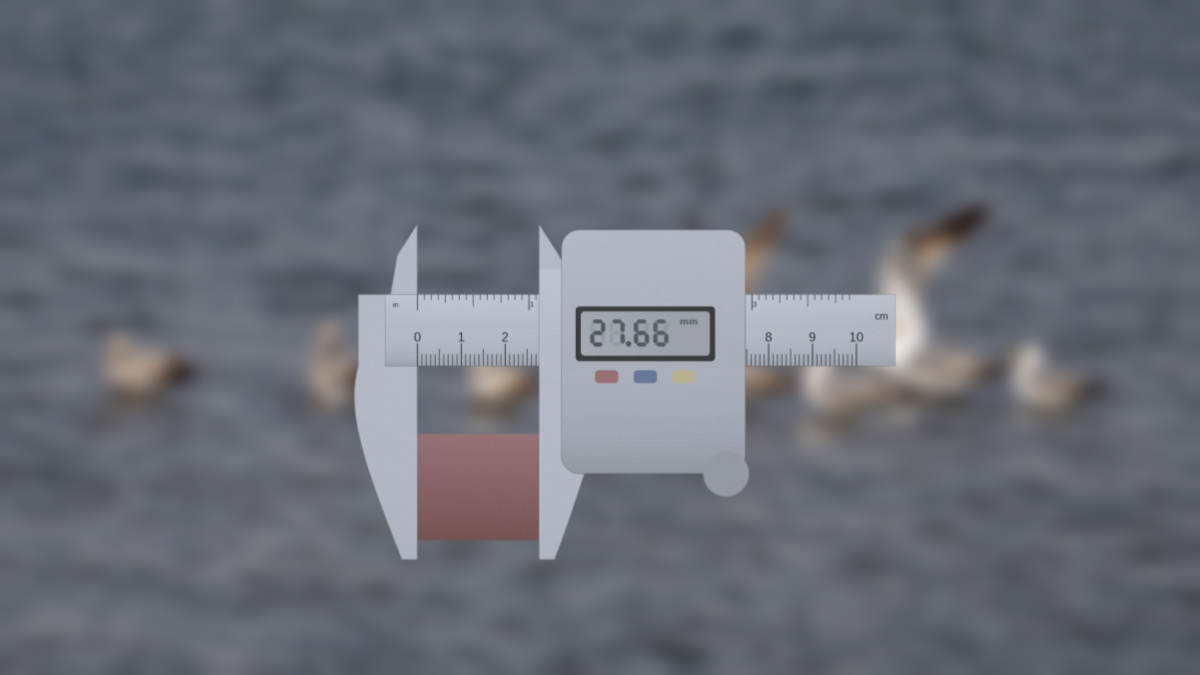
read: {"value": 27.66, "unit": "mm"}
